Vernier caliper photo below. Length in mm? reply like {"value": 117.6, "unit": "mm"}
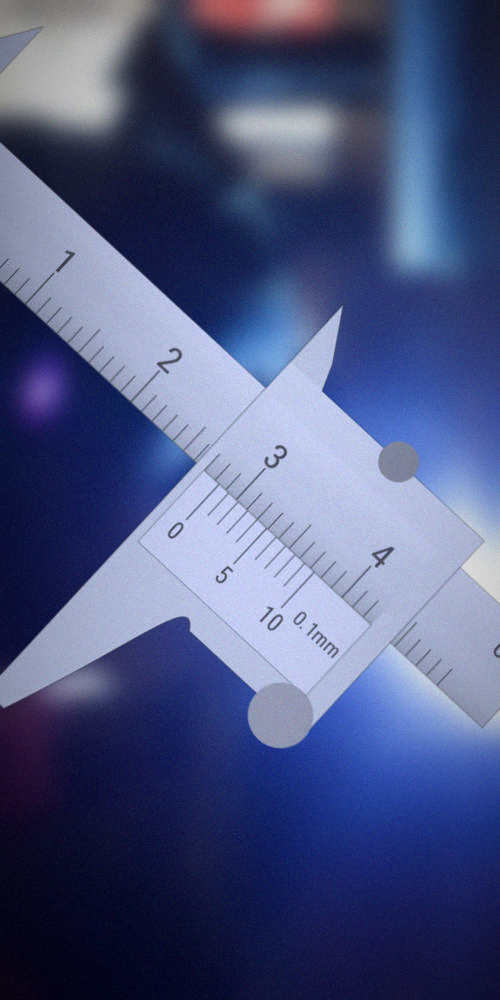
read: {"value": 28.4, "unit": "mm"}
